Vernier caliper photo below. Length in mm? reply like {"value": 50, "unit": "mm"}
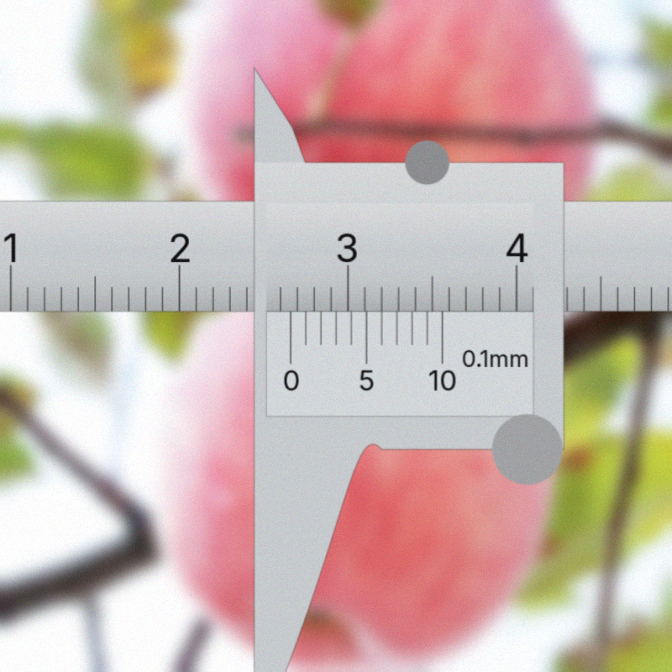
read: {"value": 26.6, "unit": "mm"}
